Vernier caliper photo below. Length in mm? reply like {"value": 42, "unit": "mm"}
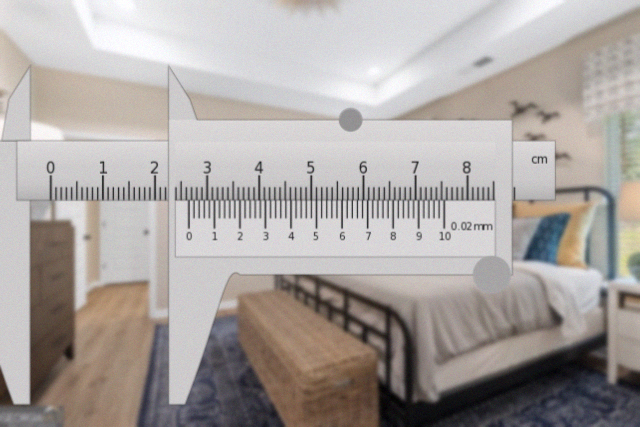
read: {"value": 26.5, "unit": "mm"}
